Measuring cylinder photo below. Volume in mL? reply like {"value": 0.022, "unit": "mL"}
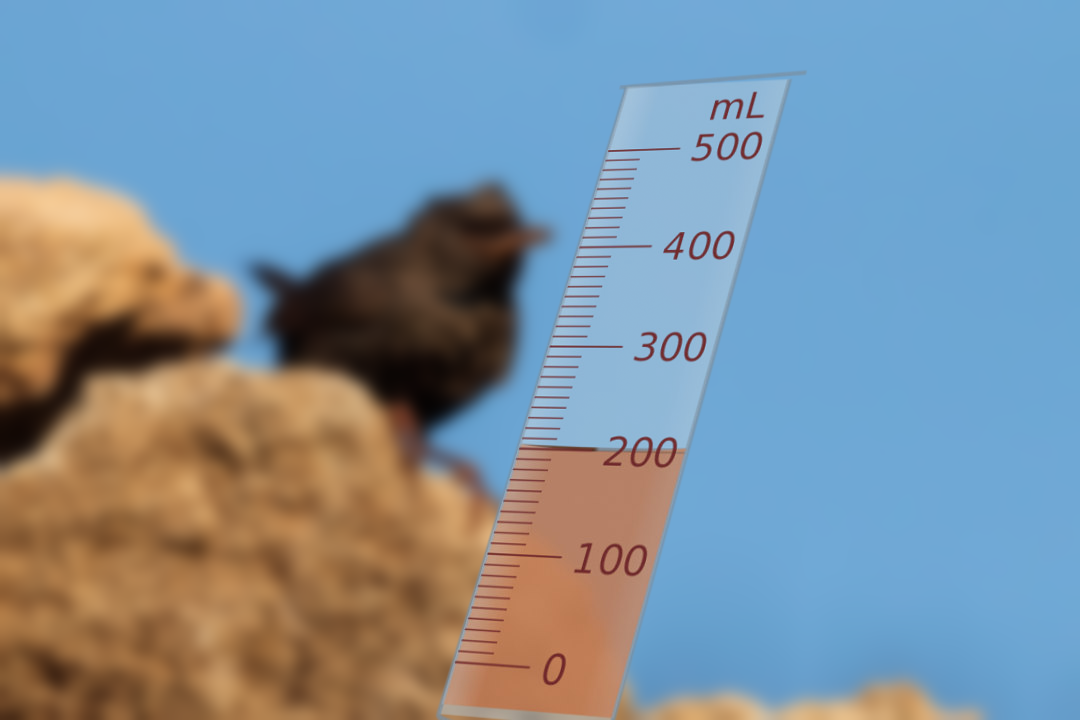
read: {"value": 200, "unit": "mL"}
